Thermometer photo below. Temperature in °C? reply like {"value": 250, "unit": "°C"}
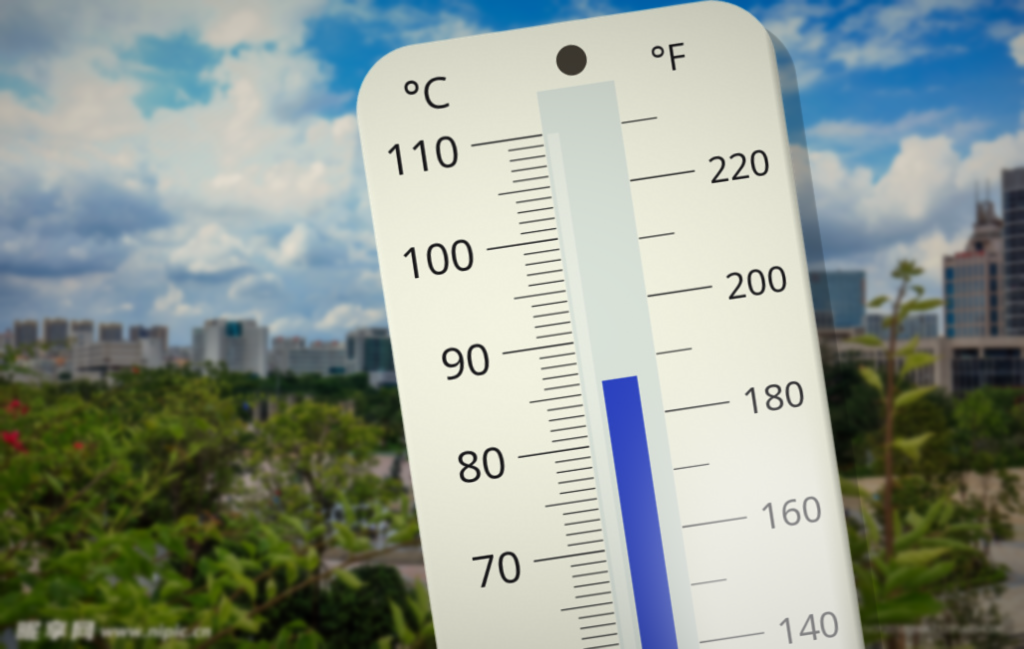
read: {"value": 86, "unit": "°C"}
